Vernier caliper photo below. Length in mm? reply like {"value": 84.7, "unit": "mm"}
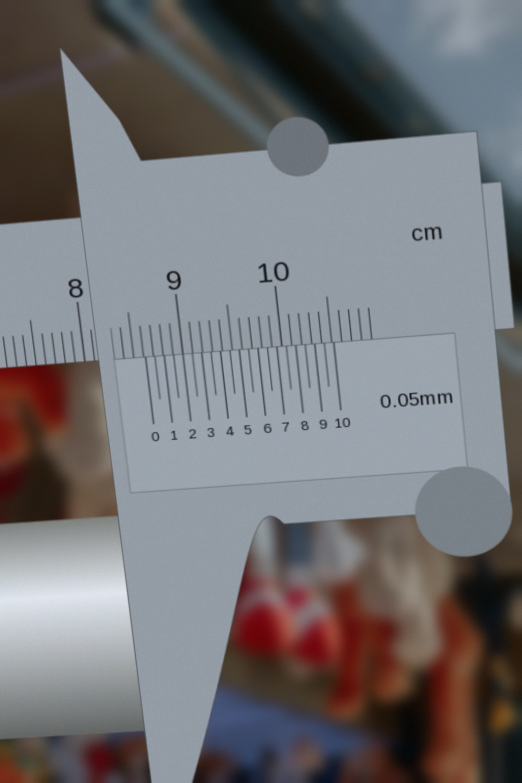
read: {"value": 86.2, "unit": "mm"}
